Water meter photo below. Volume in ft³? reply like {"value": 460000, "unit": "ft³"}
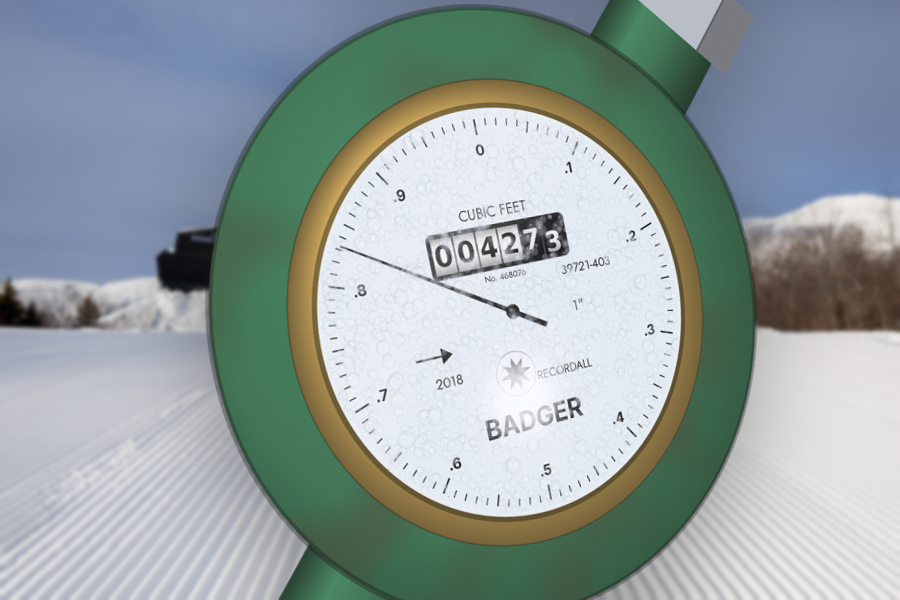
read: {"value": 4272.83, "unit": "ft³"}
